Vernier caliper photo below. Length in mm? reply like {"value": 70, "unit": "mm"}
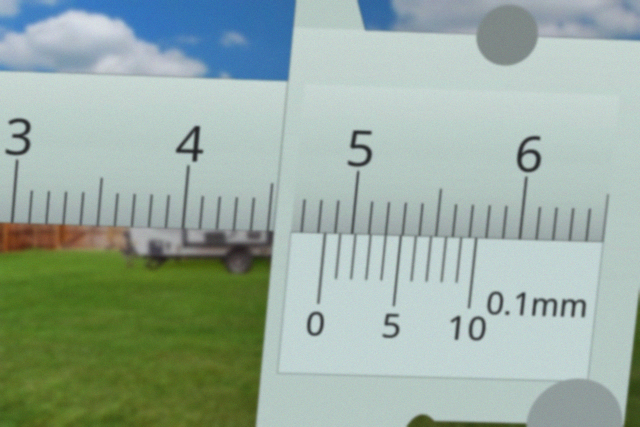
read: {"value": 48.4, "unit": "mm"}
